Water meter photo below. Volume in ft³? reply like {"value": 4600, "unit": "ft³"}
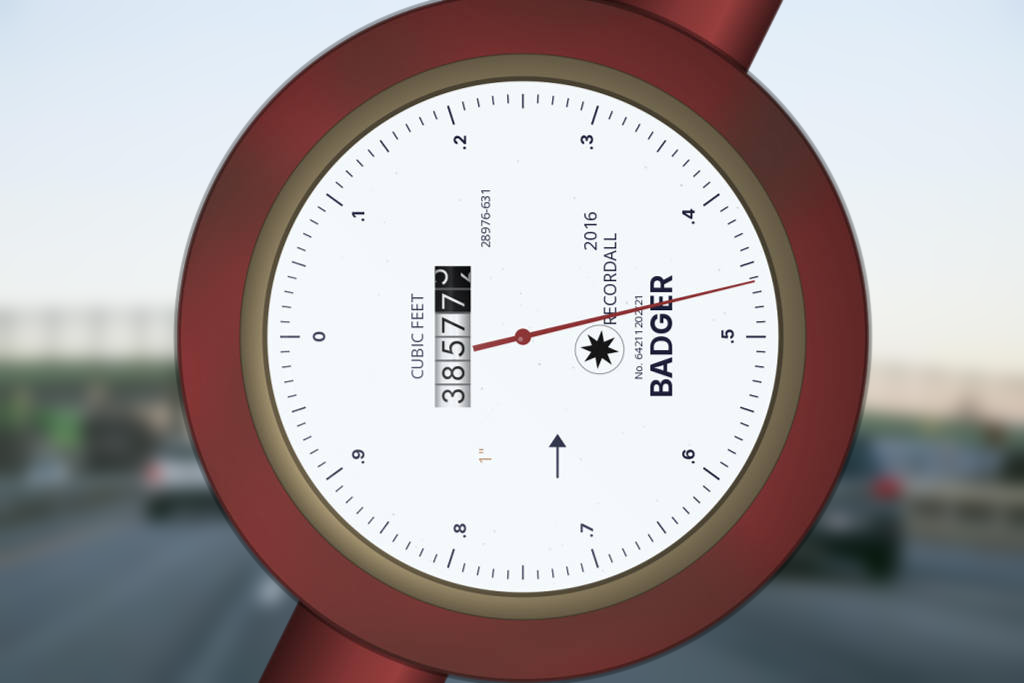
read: {"value": 385775.46, "unit": "ft³"}
